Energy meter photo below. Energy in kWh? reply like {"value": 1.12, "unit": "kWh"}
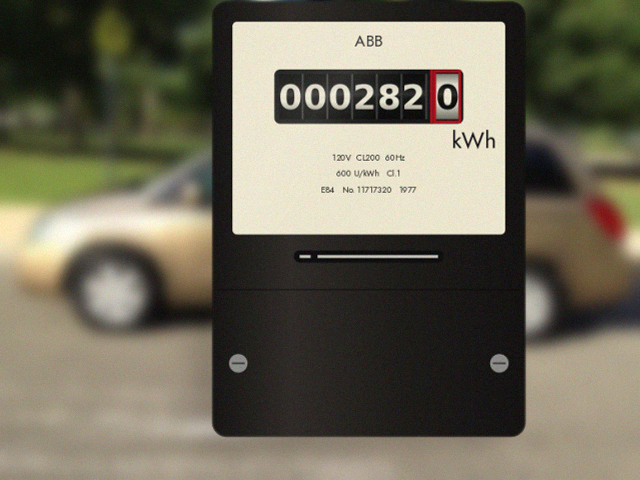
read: {"value": 282.0, "unit": "kWh"}
